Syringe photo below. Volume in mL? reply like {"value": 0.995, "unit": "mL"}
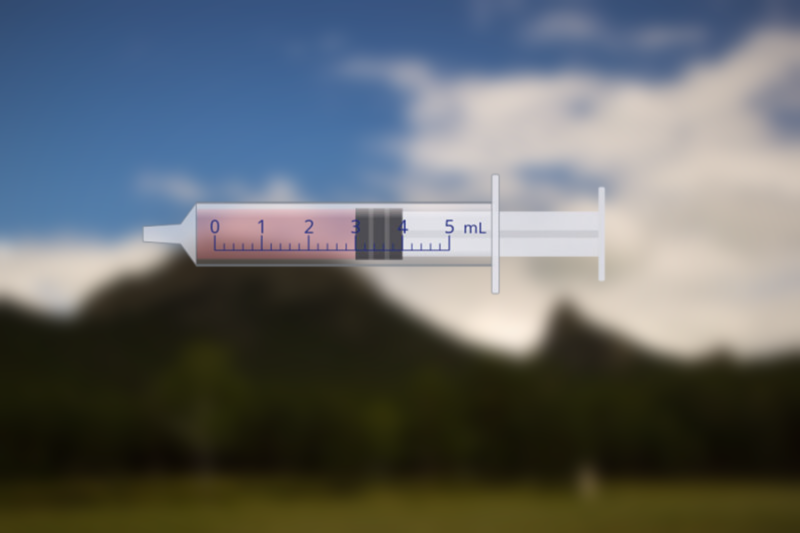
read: {"value": 3, "unit": "mL"}
